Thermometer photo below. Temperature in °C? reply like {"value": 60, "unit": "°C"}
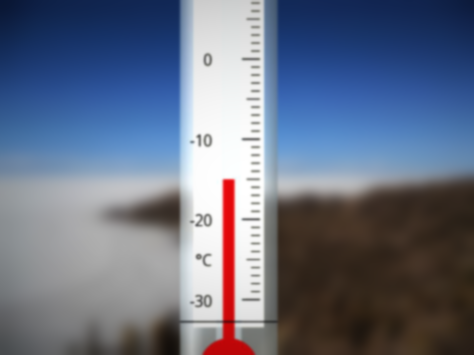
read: {"value": -15, "unit": "°C"}
